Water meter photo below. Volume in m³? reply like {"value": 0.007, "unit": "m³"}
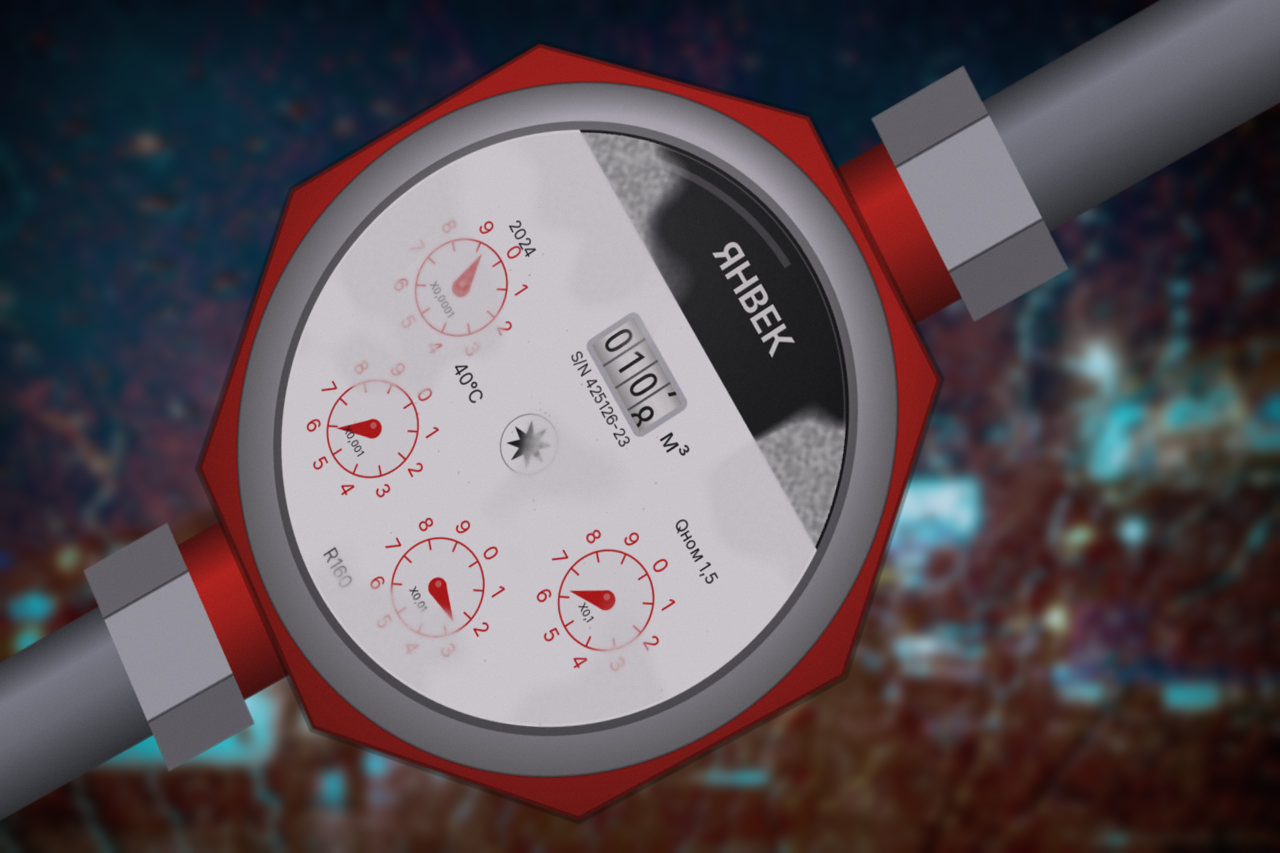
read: {"value": 107.6259, "unit": "m³"}
